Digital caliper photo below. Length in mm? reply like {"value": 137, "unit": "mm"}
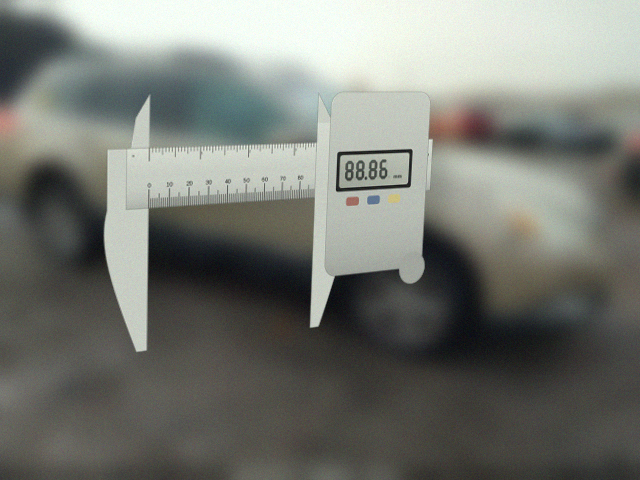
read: {"value": 88.86, "unit": "mm"}
